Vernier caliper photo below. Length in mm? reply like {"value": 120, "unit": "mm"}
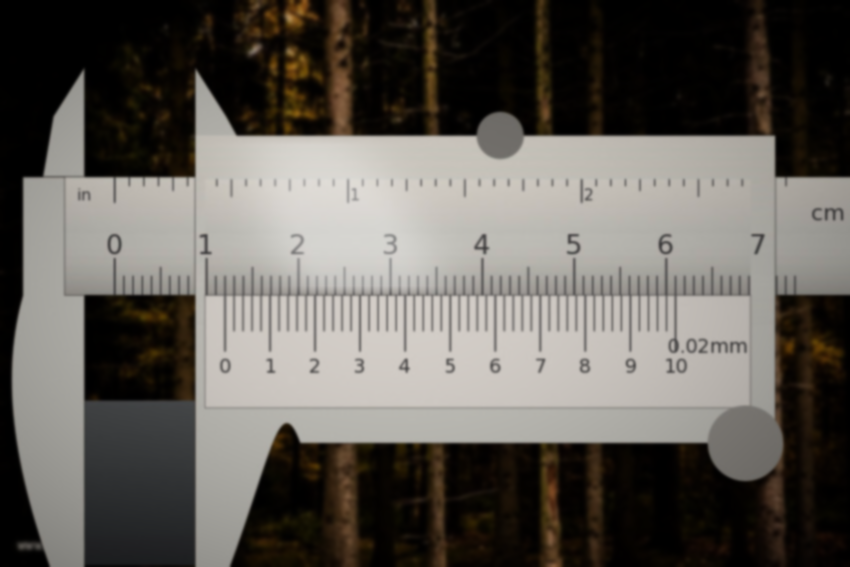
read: {"value": 12.0, "unit": "mm"}
